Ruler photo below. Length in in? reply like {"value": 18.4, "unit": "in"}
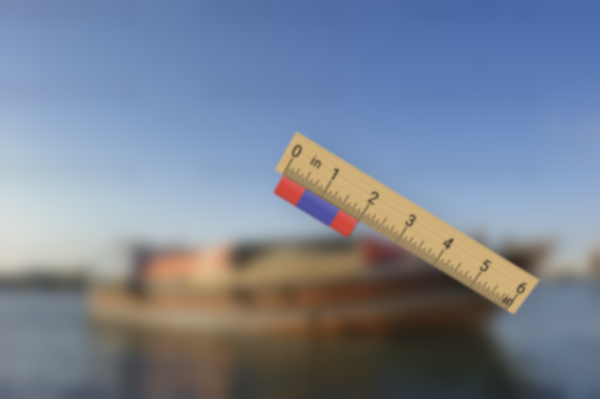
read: {"value": 2, "unit": "in"}
